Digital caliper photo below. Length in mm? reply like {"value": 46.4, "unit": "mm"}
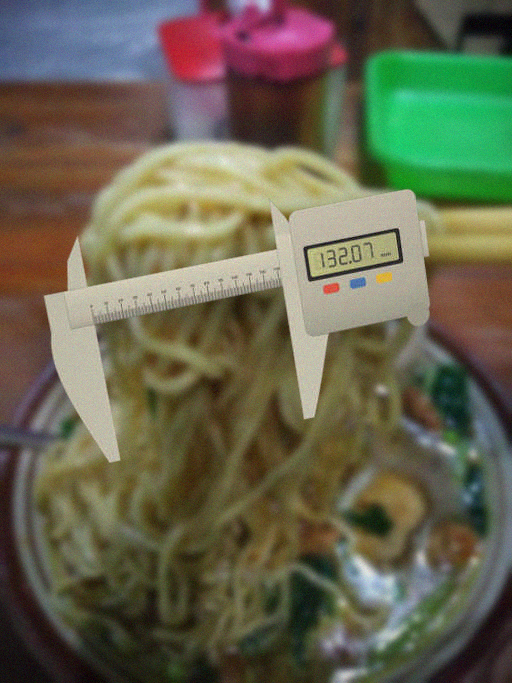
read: {"value": 132.07, "unit": "mm"}
